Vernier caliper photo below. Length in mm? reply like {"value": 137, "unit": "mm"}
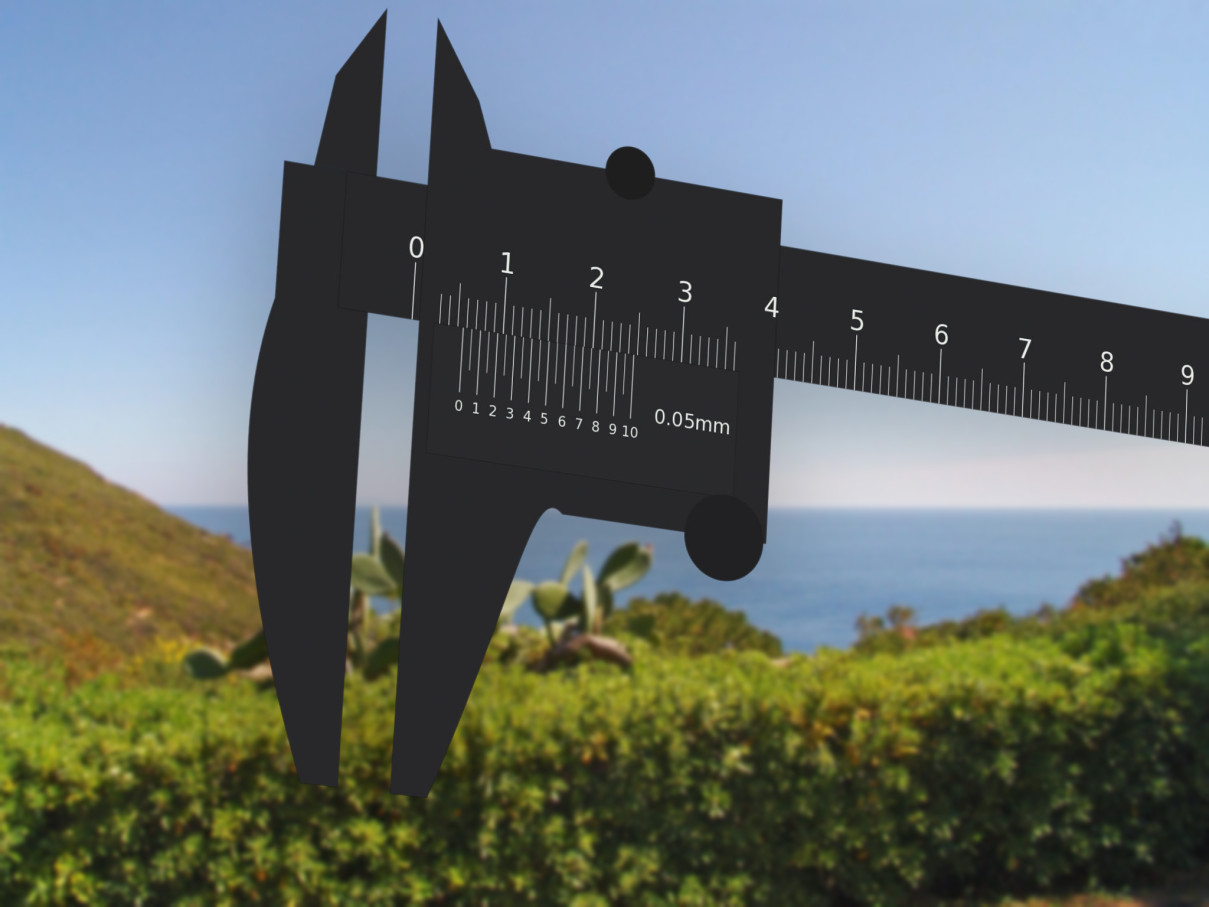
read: {"value": 5.6, "unit": "mm"}
